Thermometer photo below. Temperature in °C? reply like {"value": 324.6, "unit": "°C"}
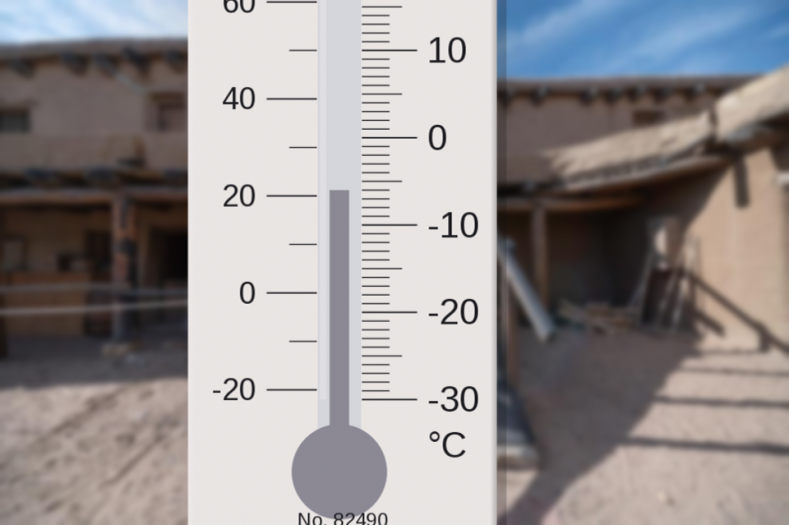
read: {"value": -6, "unit": "°C"}
